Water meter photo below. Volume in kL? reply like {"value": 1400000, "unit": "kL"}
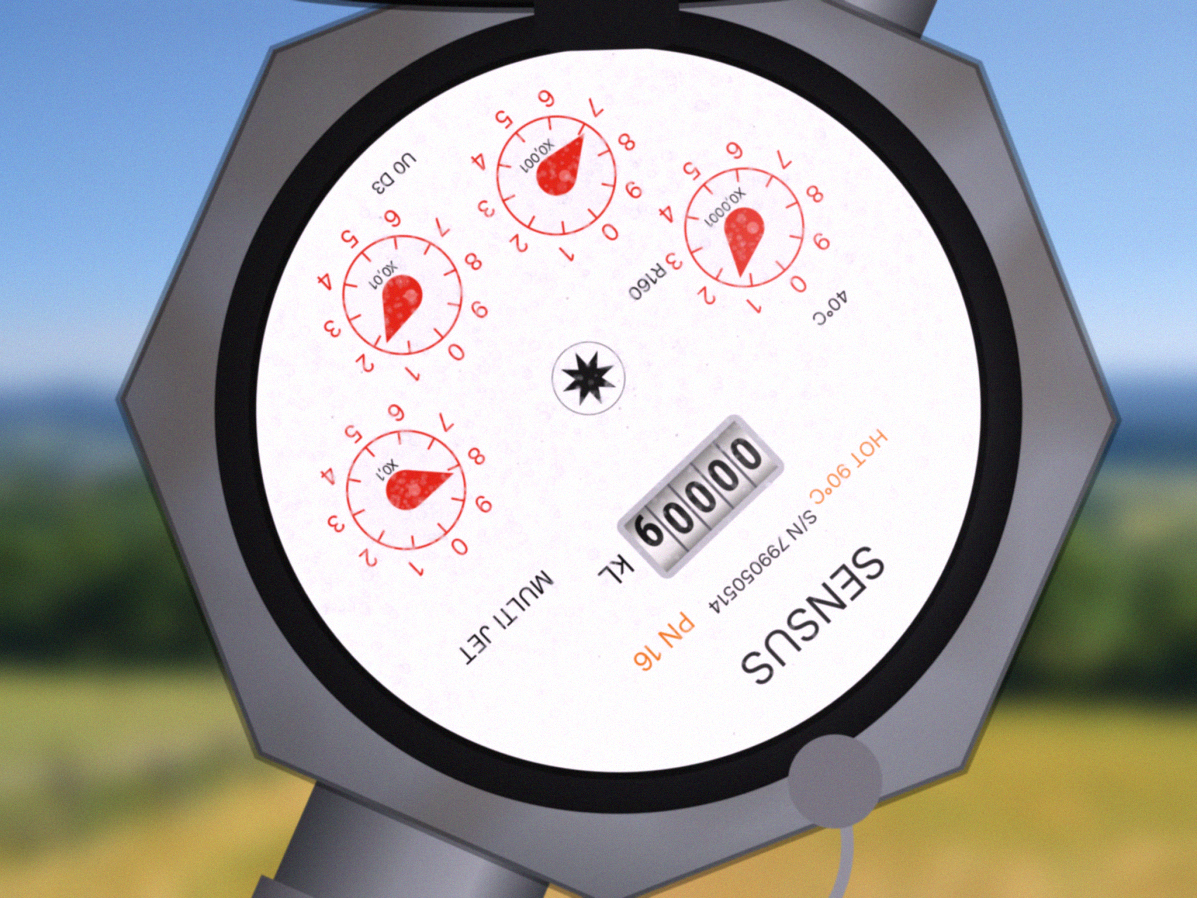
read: {"value": 8.8171, "unit": "kL"}
